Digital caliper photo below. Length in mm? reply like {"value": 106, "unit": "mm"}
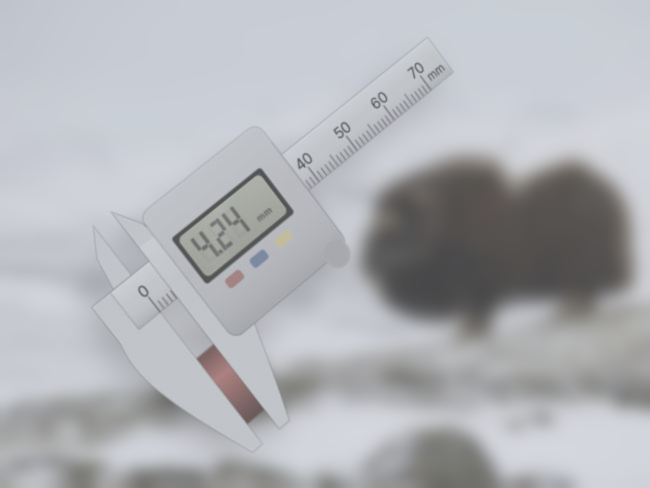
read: {"value": 4.24, "unit": "mm"}
